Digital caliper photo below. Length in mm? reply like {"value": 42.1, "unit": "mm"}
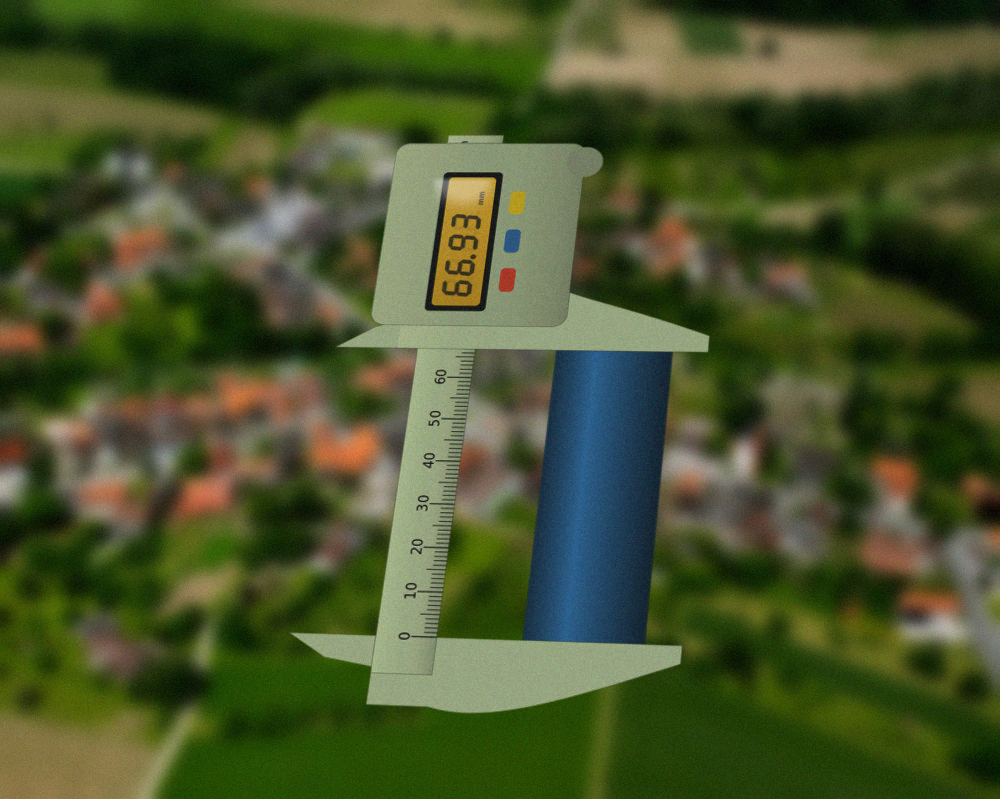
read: {"value": 66.93, "unit": "mm"}
